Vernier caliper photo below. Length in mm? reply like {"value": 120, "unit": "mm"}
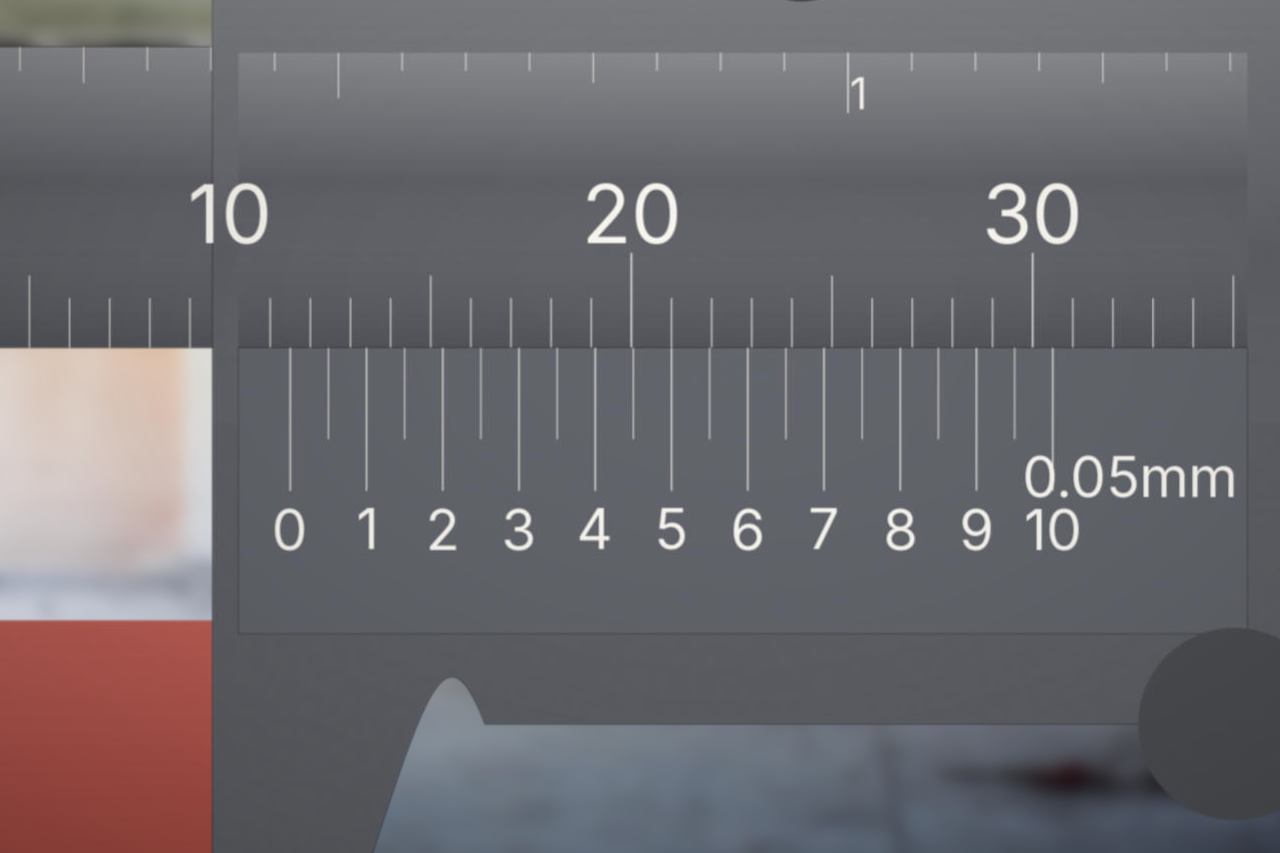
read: {"value": 11.50, "unit": "mm"}
